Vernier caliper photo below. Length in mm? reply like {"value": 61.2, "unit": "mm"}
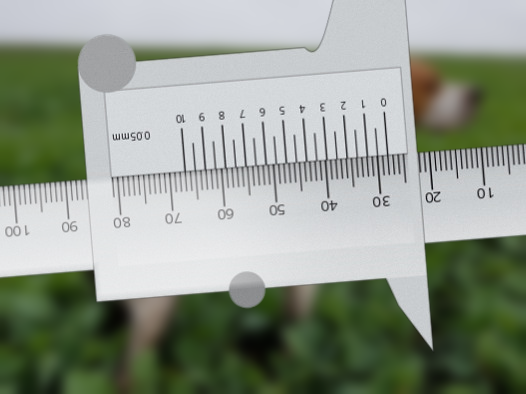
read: {"value": 28.0, "unit": "mm"}
